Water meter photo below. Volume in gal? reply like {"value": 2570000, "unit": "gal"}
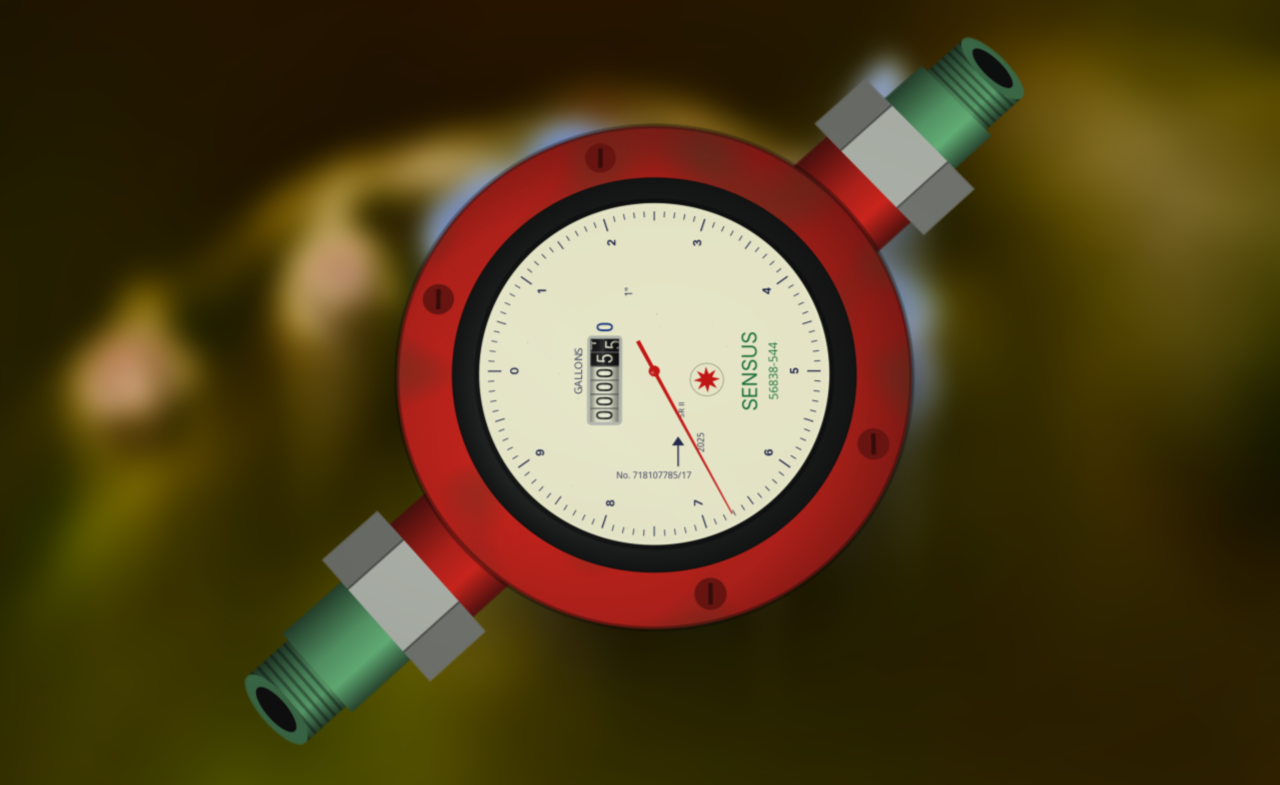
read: {"value": 546.7, "unit": "gal"}
